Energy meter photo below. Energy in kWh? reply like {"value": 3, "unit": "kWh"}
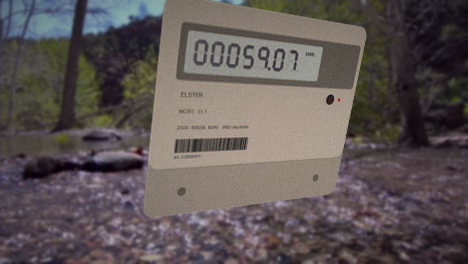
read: {"value": 59.07, "unit": "kWh"}
